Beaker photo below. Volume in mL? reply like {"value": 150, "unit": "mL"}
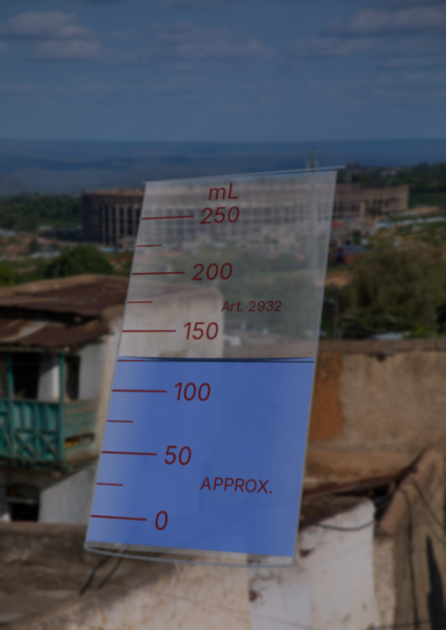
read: {"value": 125, "unit": "mL"}
